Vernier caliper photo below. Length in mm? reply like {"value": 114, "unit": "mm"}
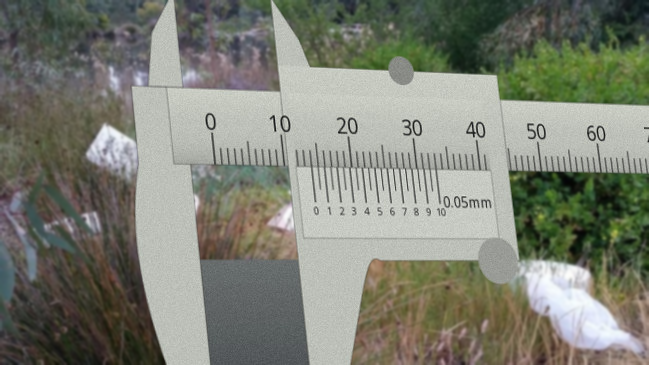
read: {"value": 14.0, "unit": "mm"}
